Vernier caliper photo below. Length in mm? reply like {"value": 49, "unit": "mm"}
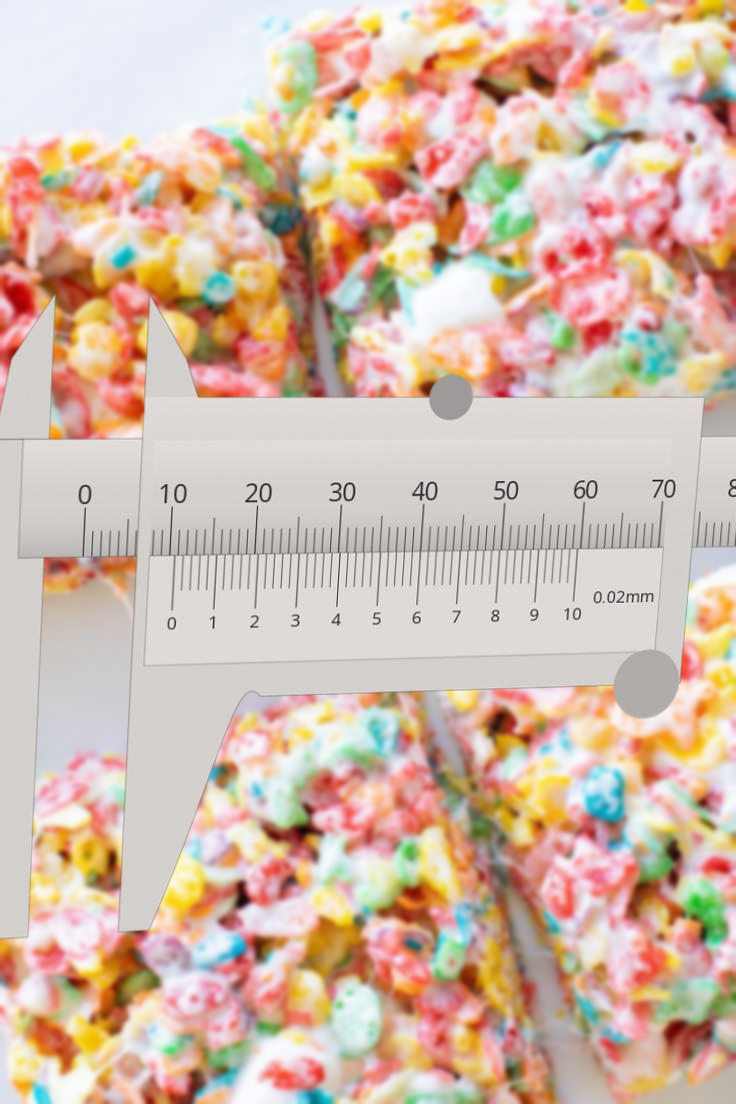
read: {"value": 10.6, "unit": "mm"}
